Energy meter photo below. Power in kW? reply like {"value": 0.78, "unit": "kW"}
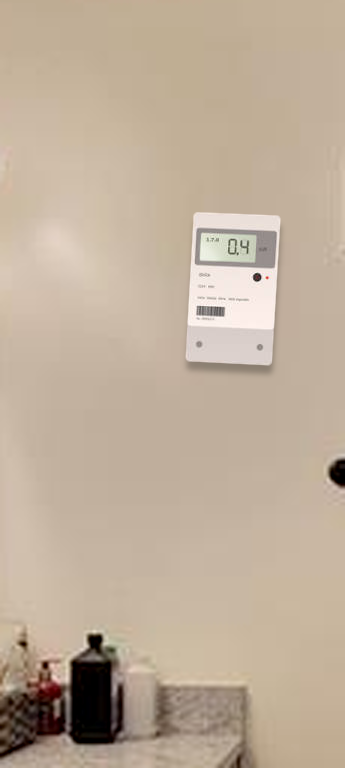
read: {"value": 0.4, "unit": "kW"}
